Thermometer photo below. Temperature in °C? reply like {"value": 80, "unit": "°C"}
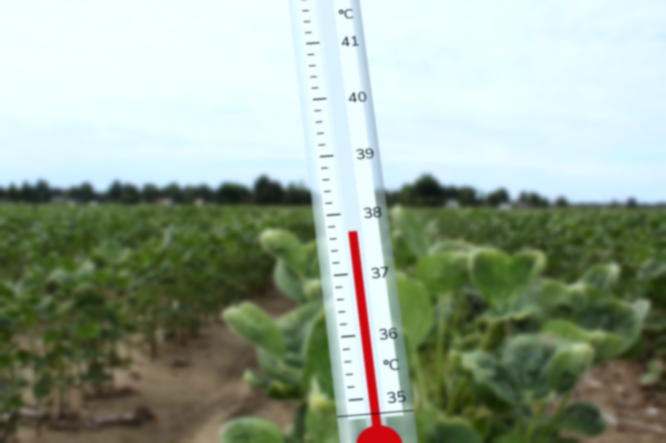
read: {"value": 37.7, "unit": "°C"}
